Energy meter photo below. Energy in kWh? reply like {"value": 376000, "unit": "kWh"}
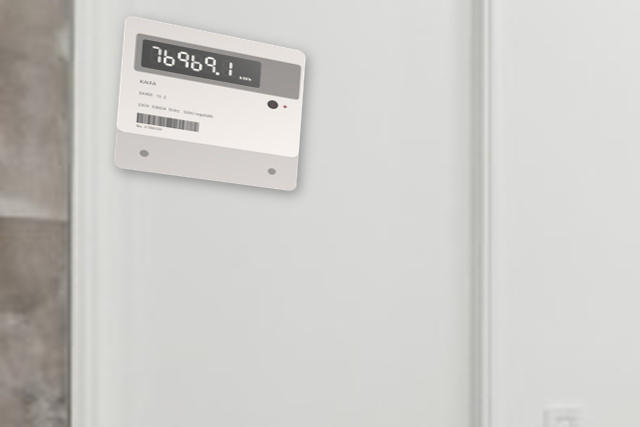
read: {"value": 76969.1, "unit": "kWh"}
